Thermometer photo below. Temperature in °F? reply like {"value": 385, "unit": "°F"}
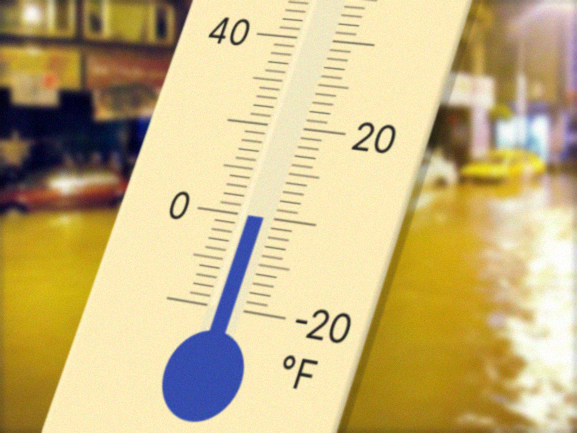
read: {"value": 0, "unit": "°F"}
